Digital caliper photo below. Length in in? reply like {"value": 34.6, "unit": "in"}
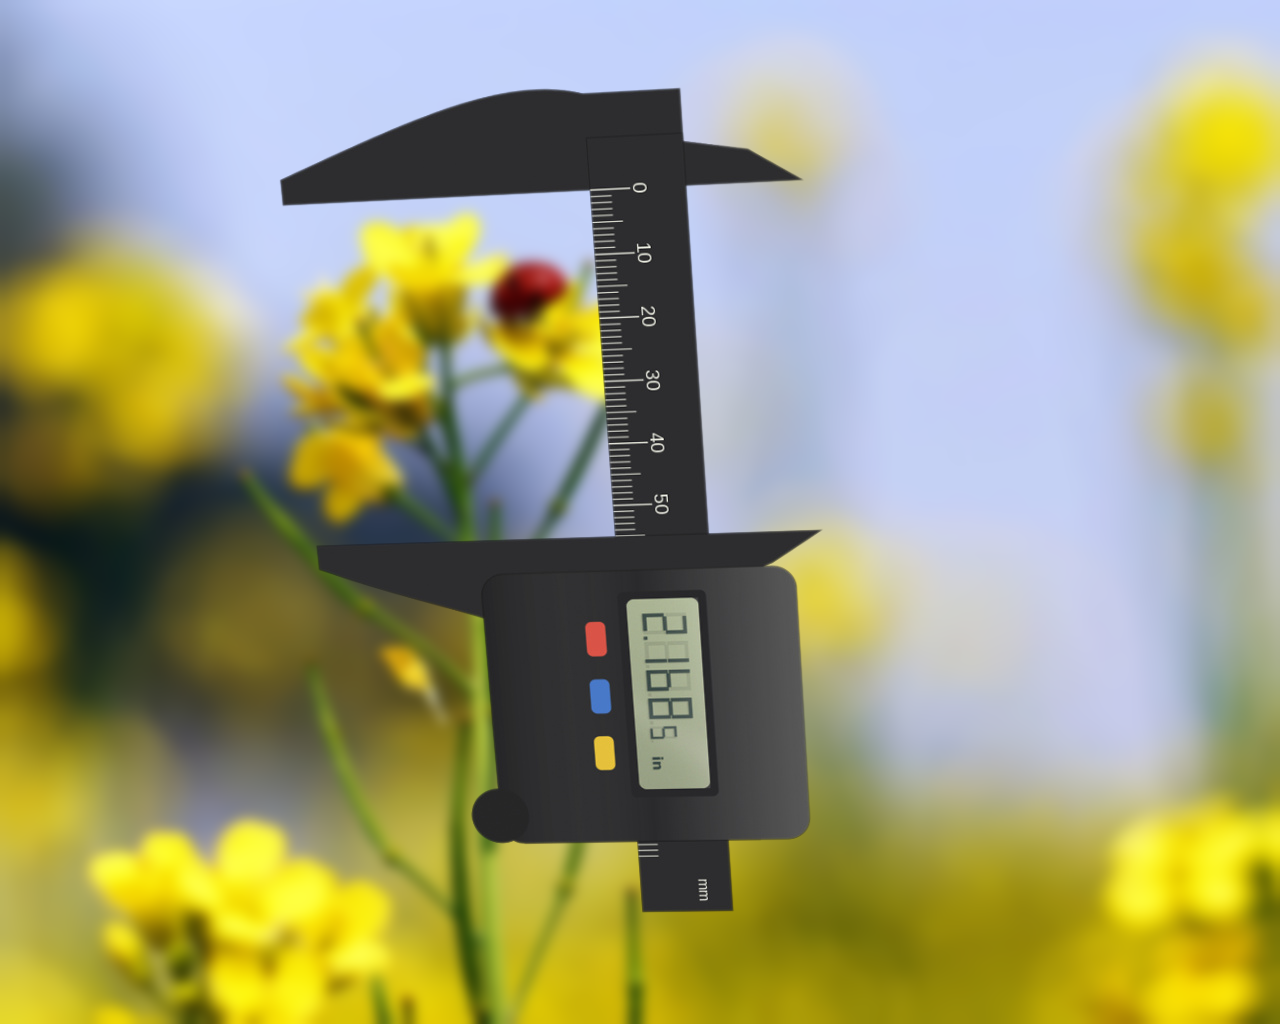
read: {"value": 2.1685, "unit": "in"}
